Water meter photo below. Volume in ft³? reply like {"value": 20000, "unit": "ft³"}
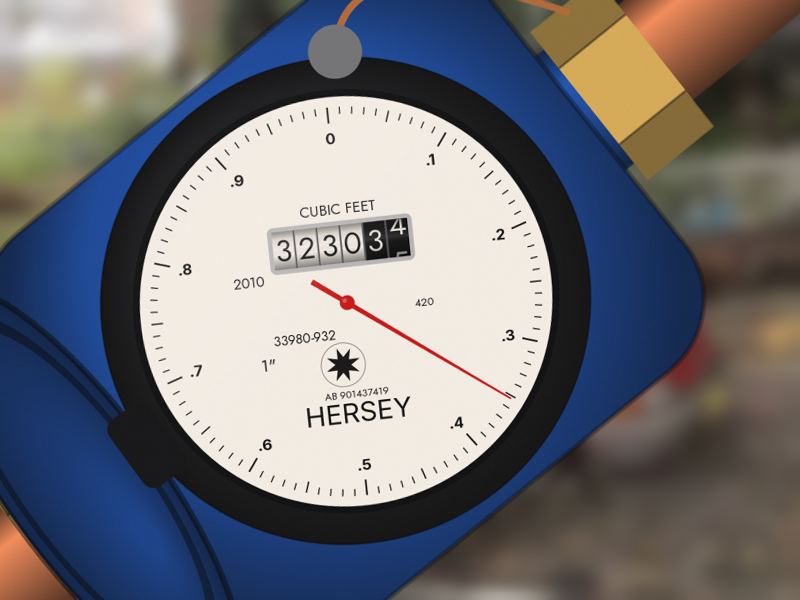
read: {"value": 323034.35, "unit": "ft³"}
